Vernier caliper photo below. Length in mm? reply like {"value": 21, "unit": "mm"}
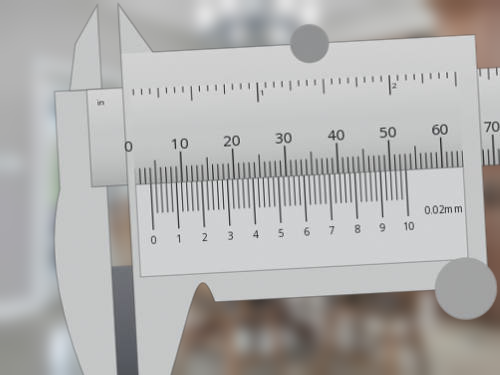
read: {"value": 4.0, "unit": "mm"}
